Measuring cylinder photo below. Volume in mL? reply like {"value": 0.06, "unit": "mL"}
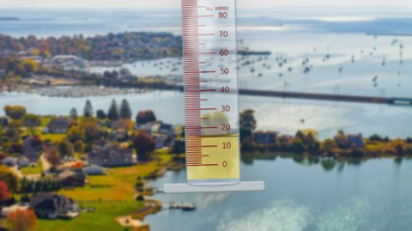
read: {"value": 15, "unit": "mL"}
